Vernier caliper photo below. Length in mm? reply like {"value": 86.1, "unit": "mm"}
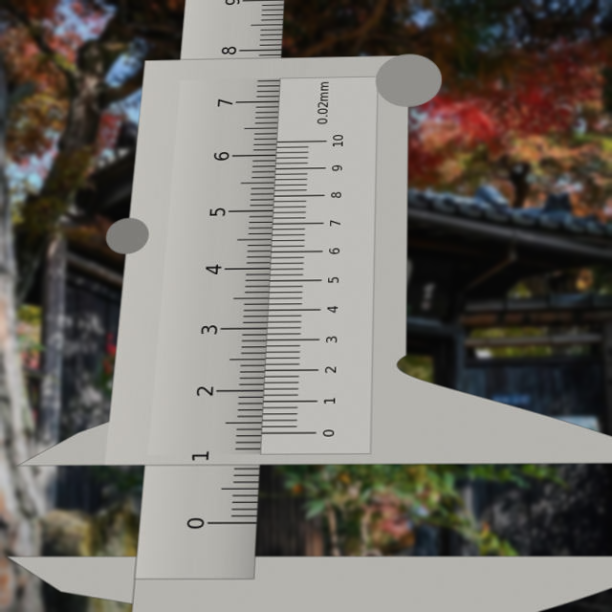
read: {"value": 13.4, "unit": "mm"}
